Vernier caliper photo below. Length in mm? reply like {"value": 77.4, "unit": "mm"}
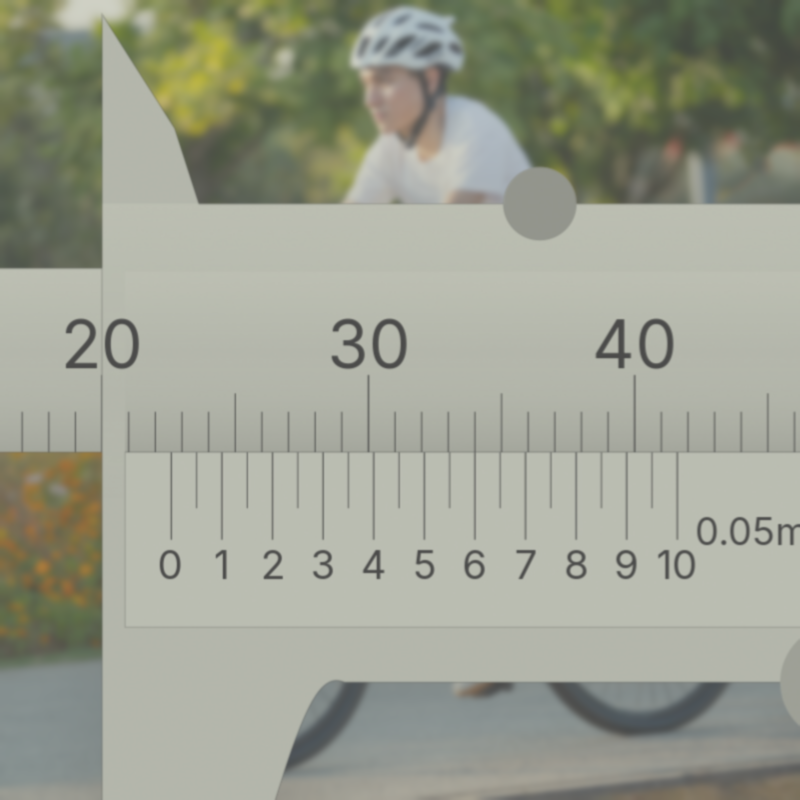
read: {"value": 22.6, "unit": "mm"}
